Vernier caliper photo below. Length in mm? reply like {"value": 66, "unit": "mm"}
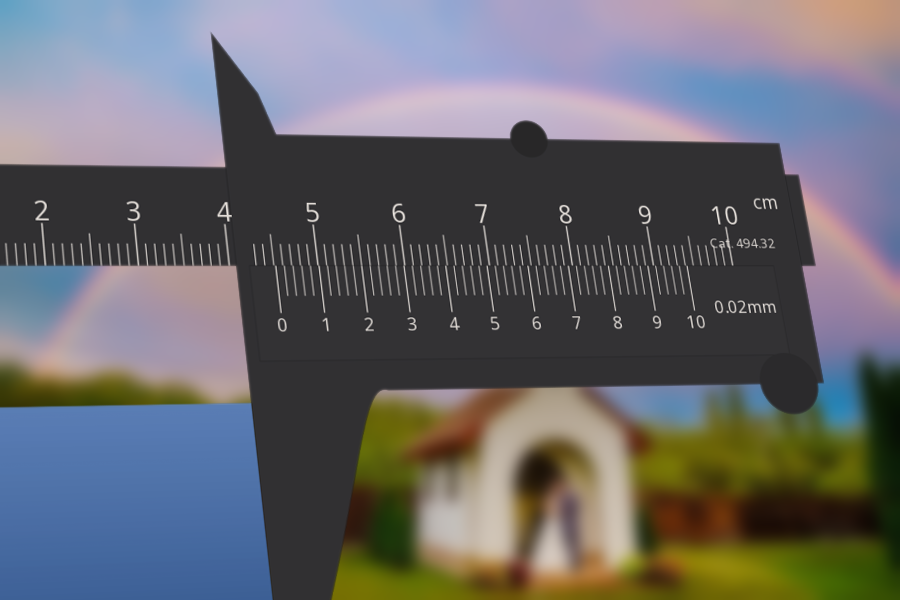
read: {"value": 45.2, "unit": "mm"}
